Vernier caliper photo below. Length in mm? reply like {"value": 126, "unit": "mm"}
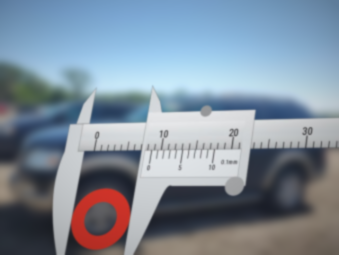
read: {"value": 8.6, "unit": "mm"}
